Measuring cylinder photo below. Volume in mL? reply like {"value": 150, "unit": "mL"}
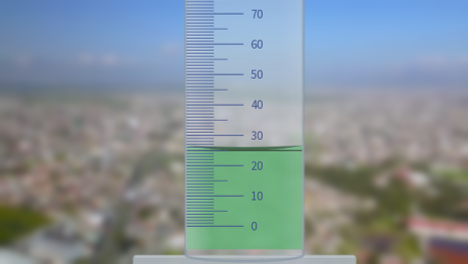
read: {"value": 25, "unit": "mL"}
